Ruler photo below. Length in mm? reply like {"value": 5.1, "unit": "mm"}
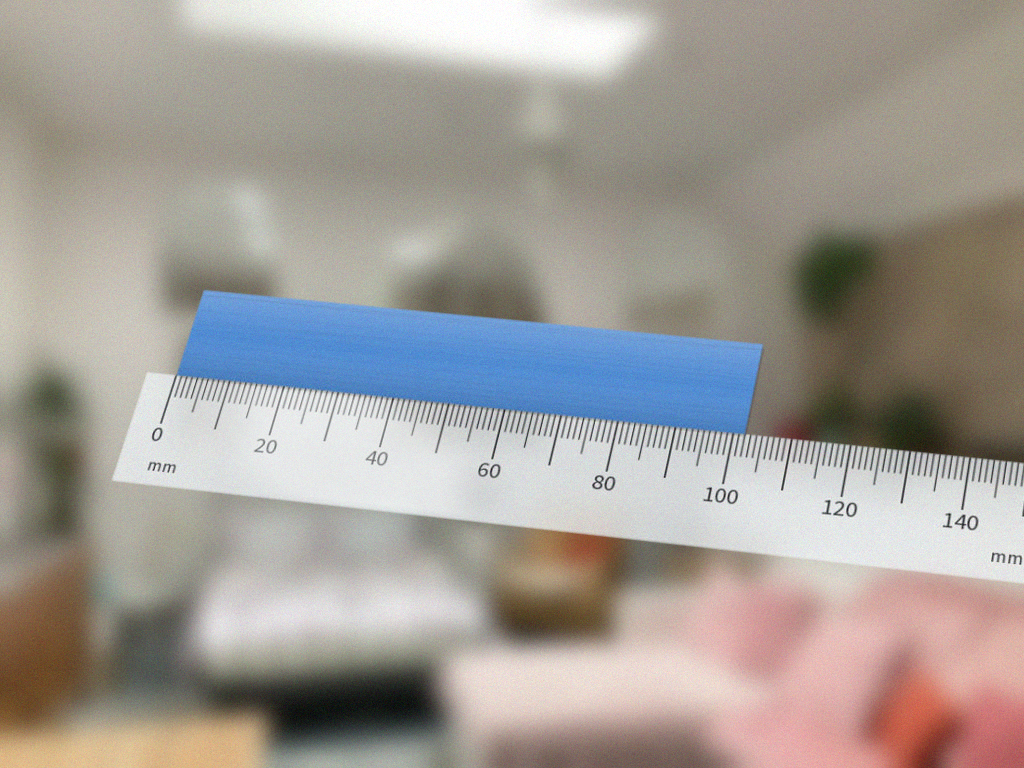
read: {"value": 102, "unit": "mm"}
